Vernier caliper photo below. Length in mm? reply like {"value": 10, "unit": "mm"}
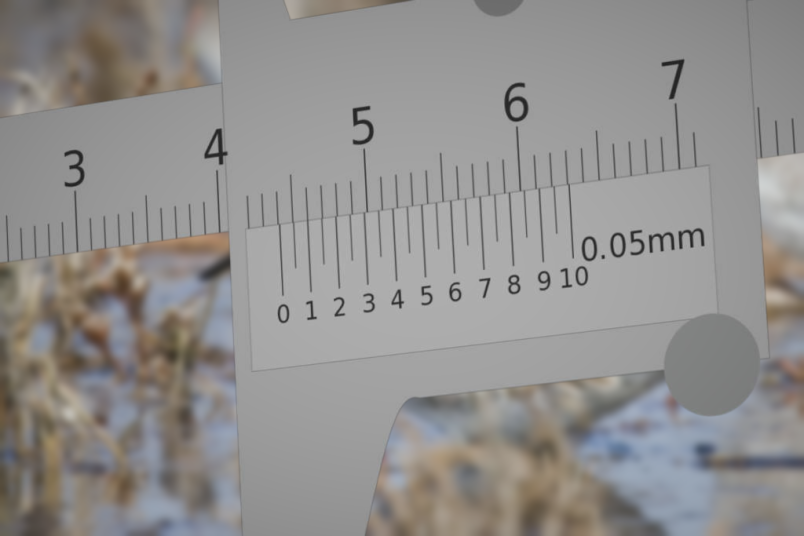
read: {"value": 44.1, "unit": "mm"}
